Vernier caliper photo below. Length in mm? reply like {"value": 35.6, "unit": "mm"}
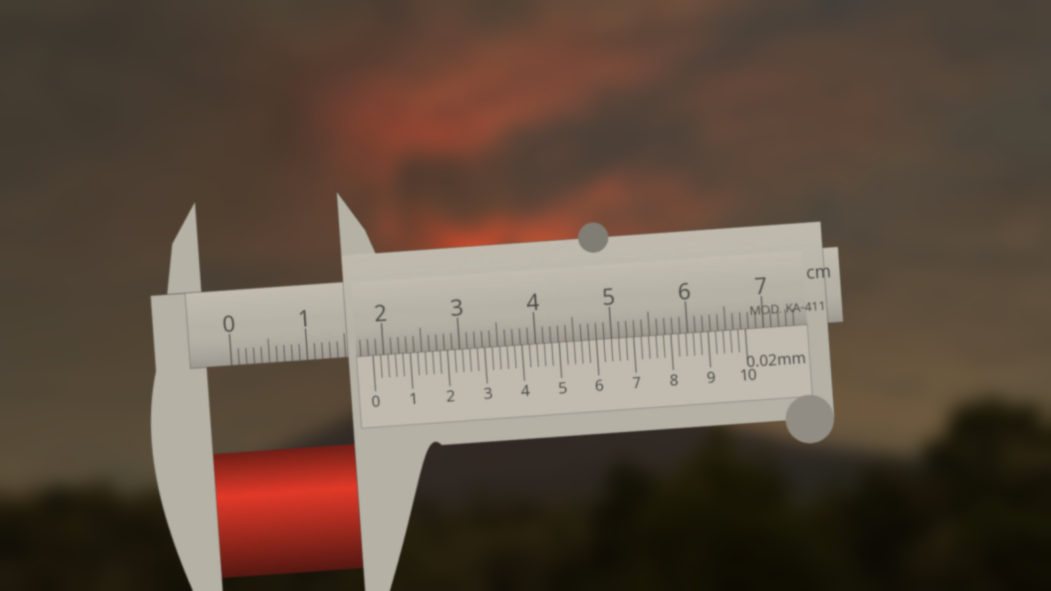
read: {"value": 18.6, "unit": "mm"}
